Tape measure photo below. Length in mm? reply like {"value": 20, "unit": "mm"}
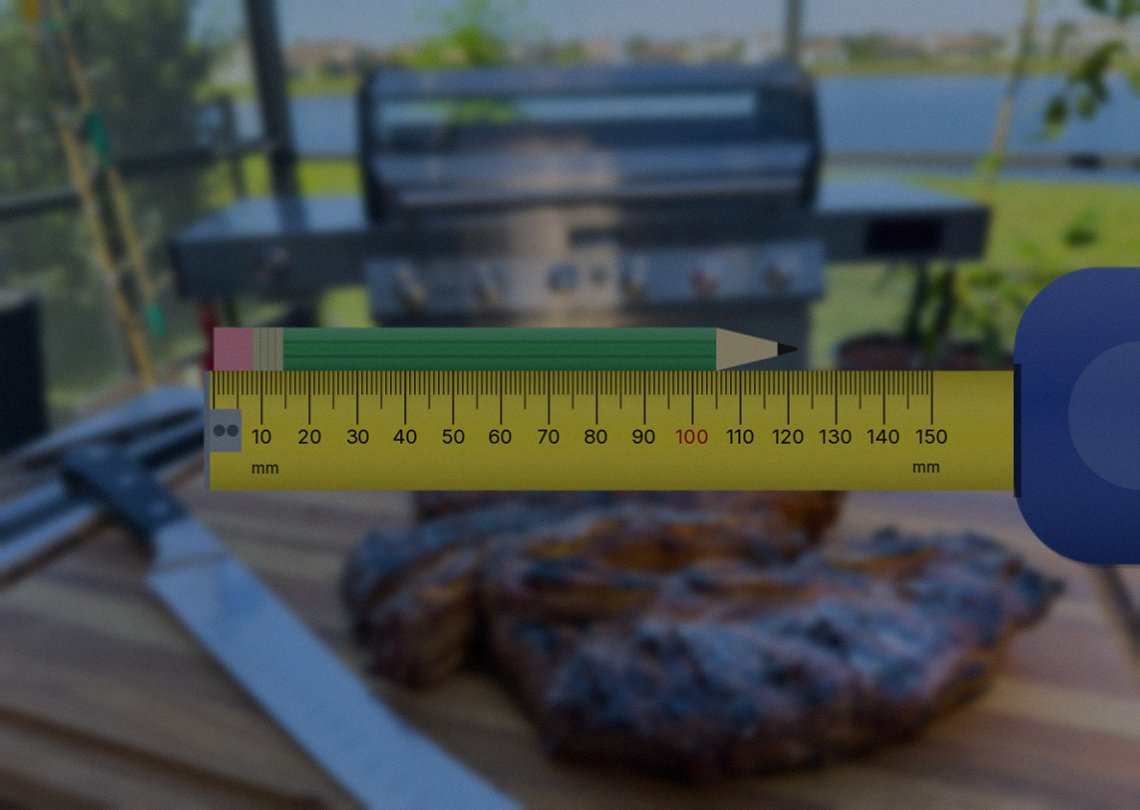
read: {"value": 122, "unit": "mm"}
